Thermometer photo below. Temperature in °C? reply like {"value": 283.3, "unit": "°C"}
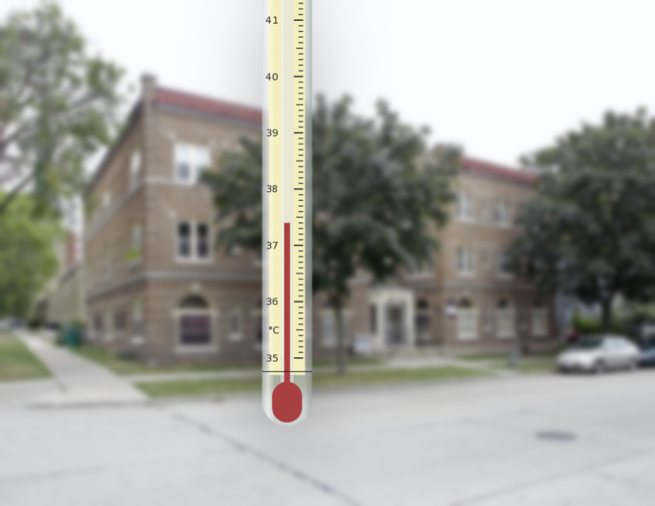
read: {"value": 37.4, "unit": "°C"}
